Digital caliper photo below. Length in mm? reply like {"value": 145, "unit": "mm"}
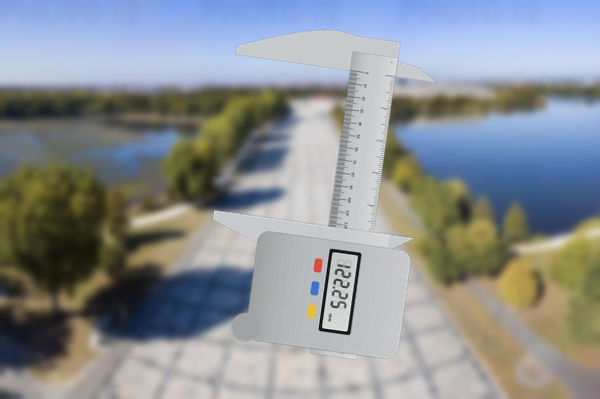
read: {"value": 122.25, "unit": "mm"}
